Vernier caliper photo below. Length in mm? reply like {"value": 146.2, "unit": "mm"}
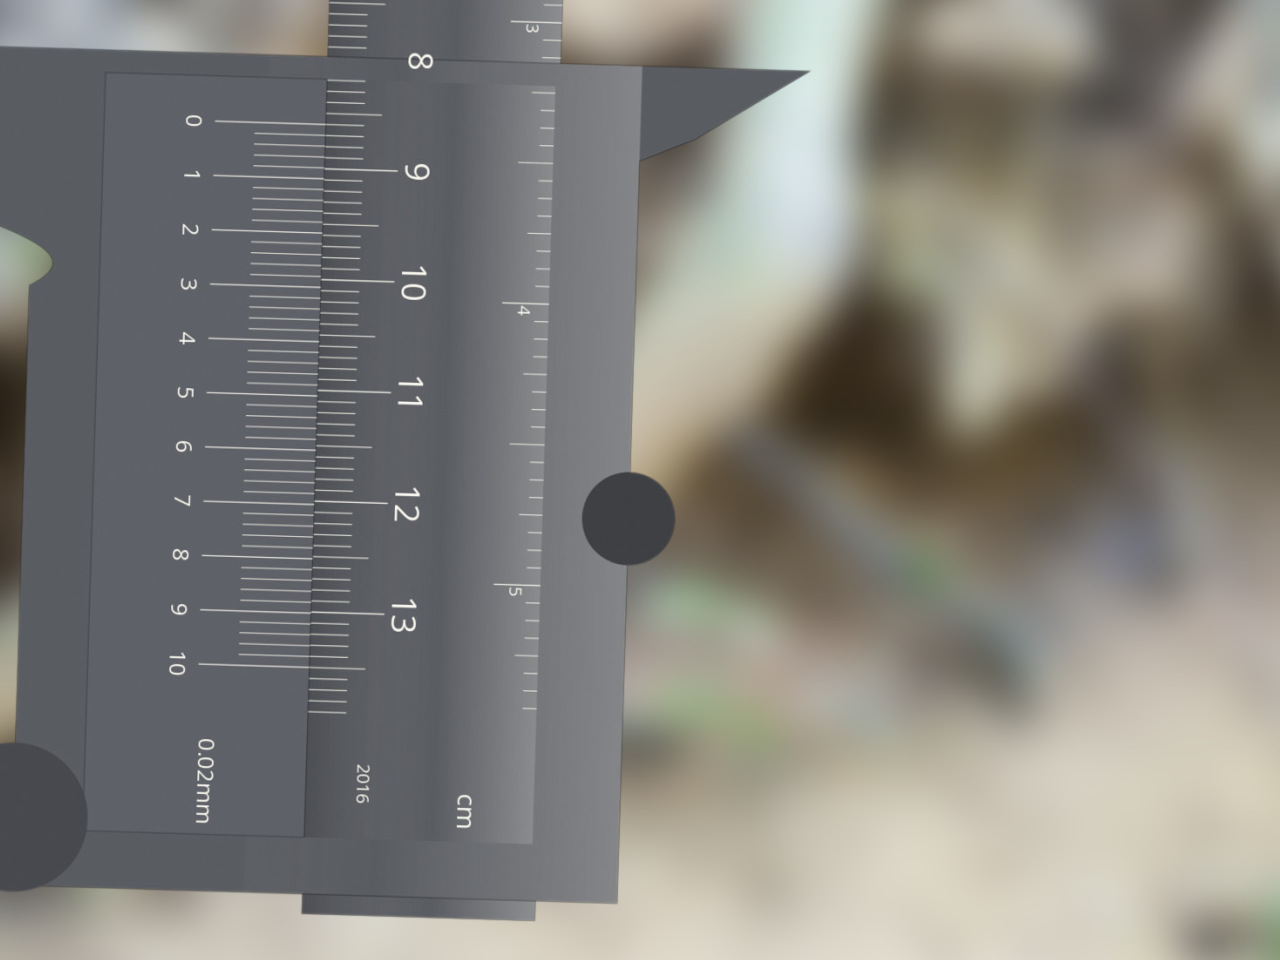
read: {"value": 86.0, "unit": "mm"}
